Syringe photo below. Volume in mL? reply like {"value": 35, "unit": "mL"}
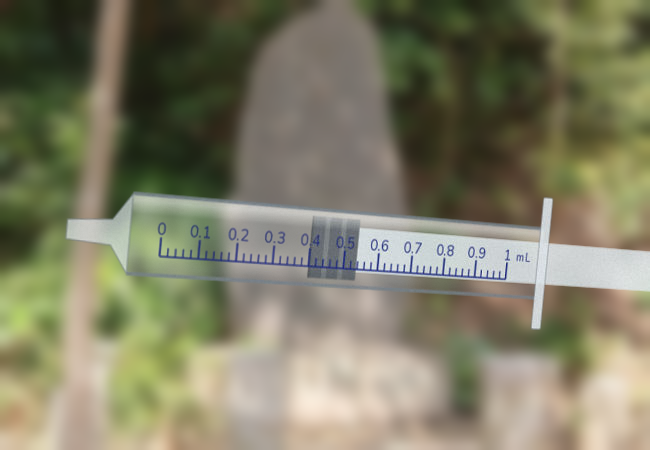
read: {"value": 0.4, "unit": "mL"}
